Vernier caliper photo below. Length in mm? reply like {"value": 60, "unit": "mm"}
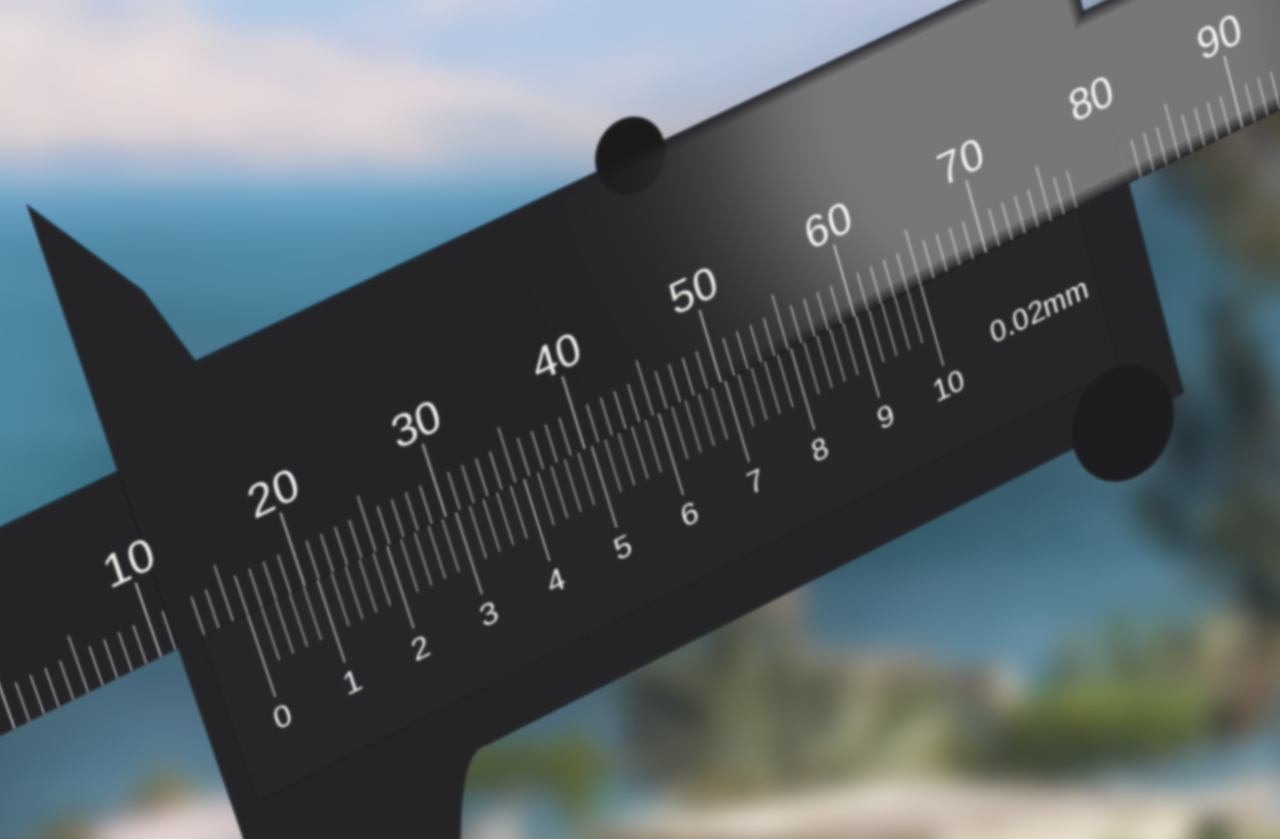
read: {"value": 16.0, "unit": "mm"}
